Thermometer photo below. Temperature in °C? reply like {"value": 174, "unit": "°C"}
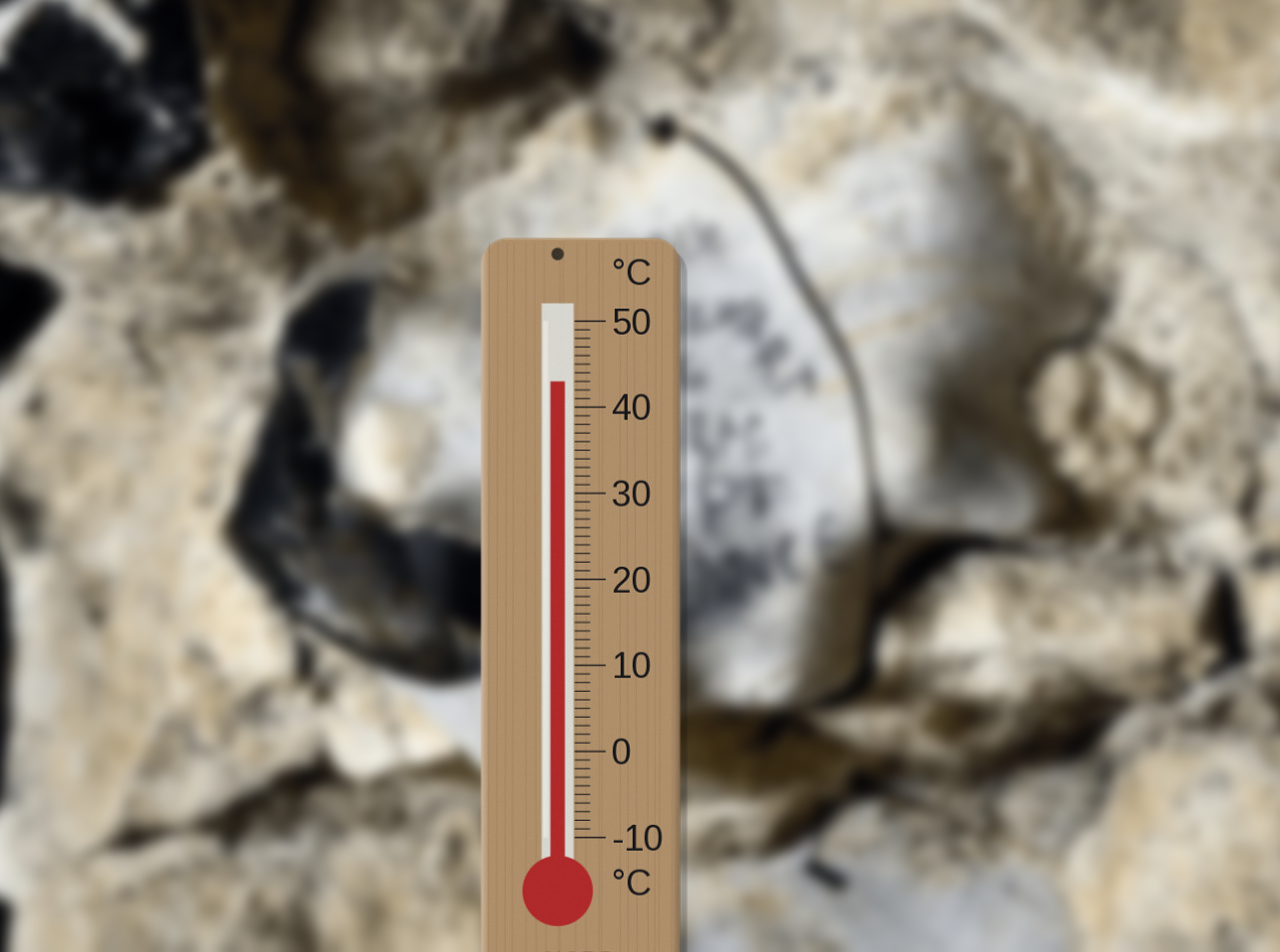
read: {"value": 43, "unit": "°C"}
